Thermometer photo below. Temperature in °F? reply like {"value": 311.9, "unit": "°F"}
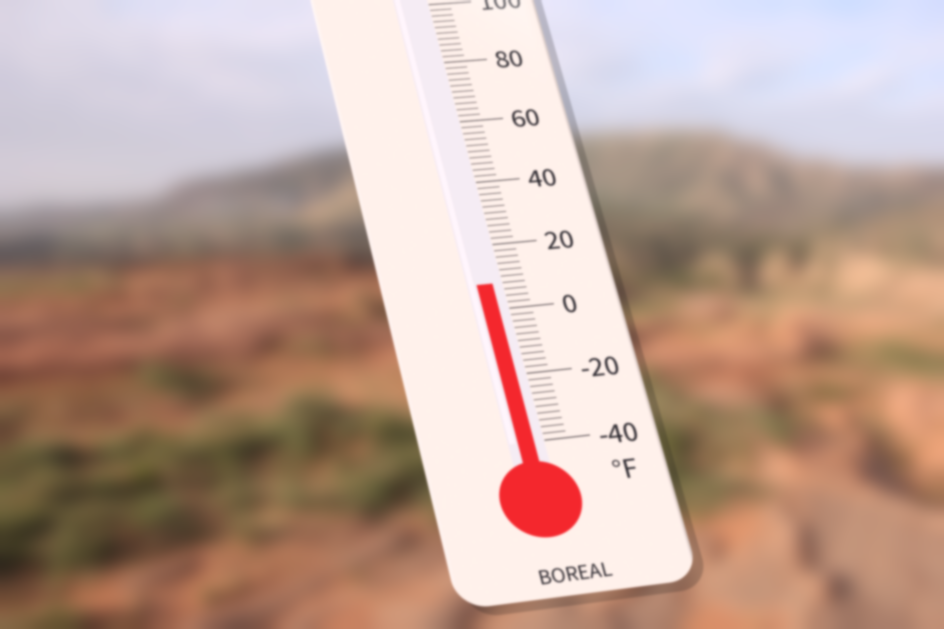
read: {"value": 8, "unit": "°F"}
